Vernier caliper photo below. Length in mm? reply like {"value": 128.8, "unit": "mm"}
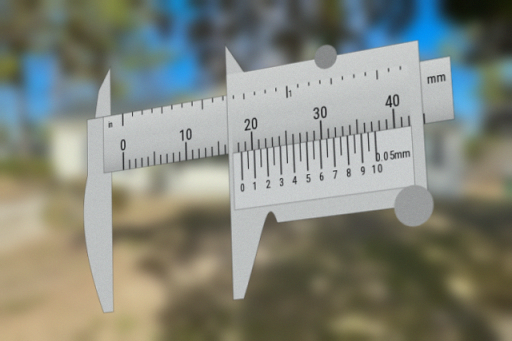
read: {"value": 18.4, "unit": "mm"}
